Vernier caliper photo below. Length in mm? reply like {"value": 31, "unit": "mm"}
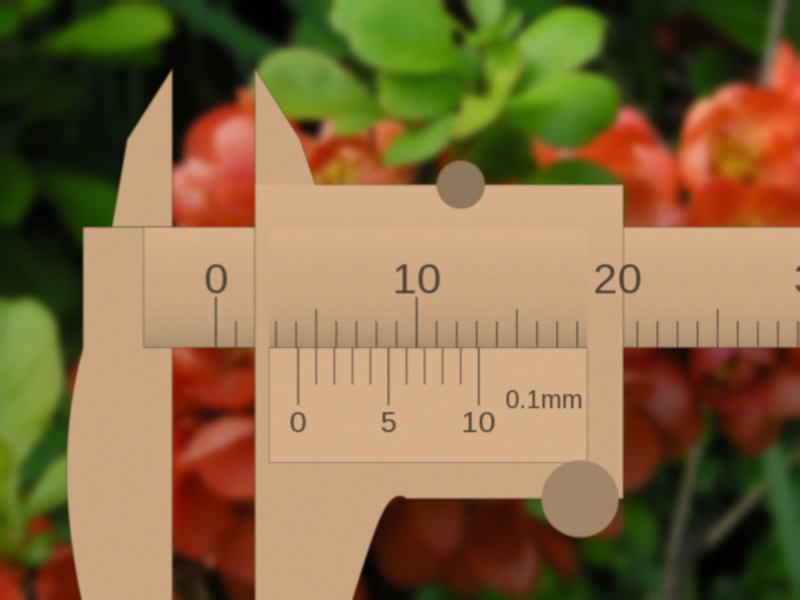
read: {"value": 4.1, "unit": "mm"}
